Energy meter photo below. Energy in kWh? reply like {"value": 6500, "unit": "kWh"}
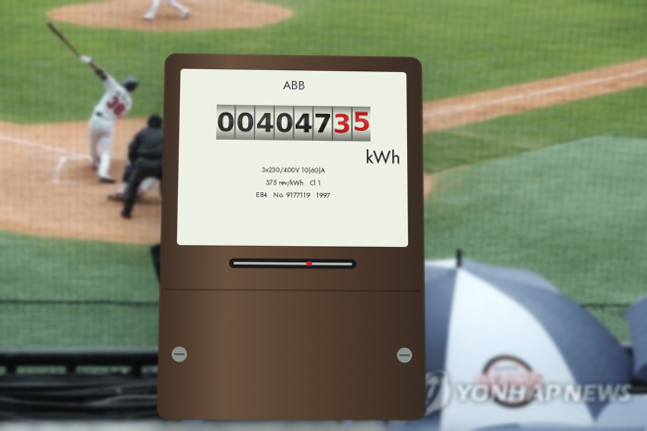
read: {"value": 4047.35, "unit": "kWh"}
